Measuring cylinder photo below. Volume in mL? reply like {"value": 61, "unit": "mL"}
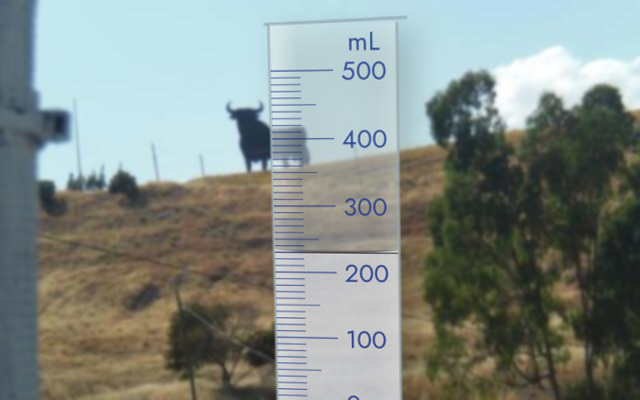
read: {"value": 230, "unit": "mL"}
